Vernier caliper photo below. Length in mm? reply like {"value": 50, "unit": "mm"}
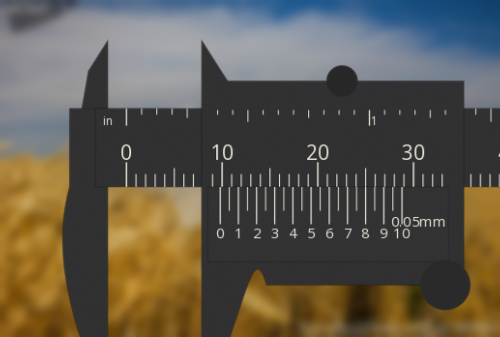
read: {"value": 9.8, "unit": "mm"}
